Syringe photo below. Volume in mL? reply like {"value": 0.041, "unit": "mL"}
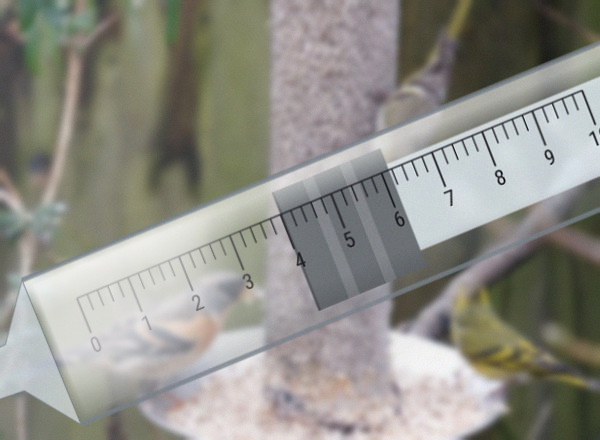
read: {"value": 4, "unit": "mL"}
